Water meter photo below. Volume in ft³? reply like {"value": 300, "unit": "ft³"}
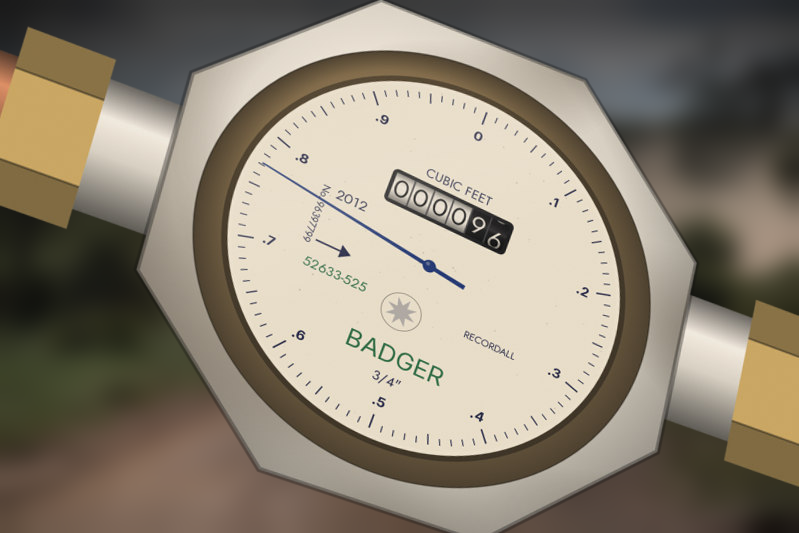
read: {"value": 95.77, "unit": "ft³"}
